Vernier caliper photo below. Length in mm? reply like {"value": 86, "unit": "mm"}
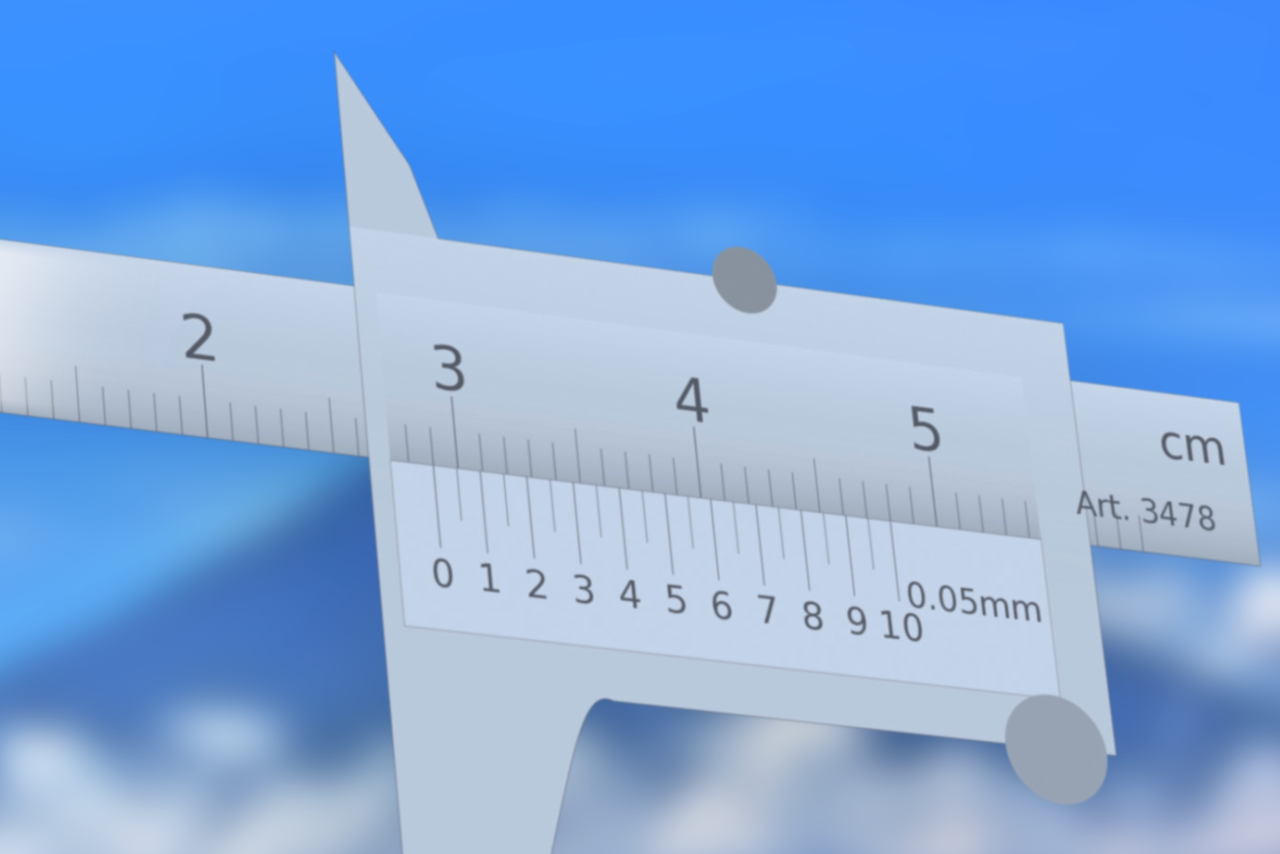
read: {"value": 29.0, "unit": "mm"}
